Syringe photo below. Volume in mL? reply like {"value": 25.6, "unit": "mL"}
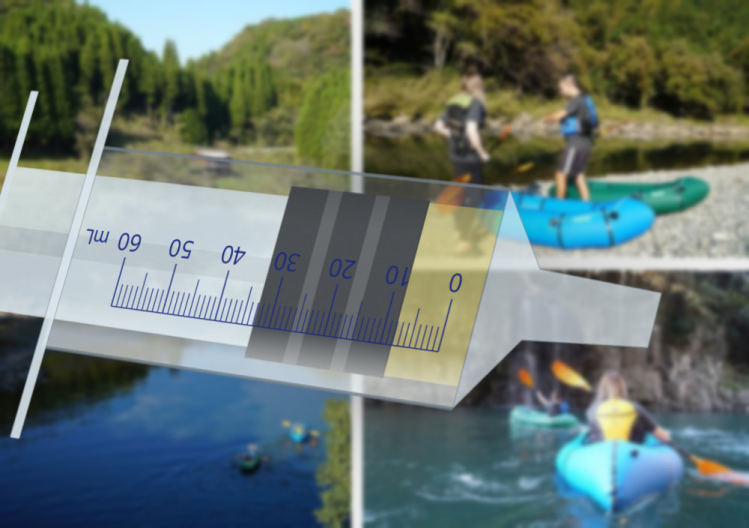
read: {"value": 8, "unit": "mL"}
